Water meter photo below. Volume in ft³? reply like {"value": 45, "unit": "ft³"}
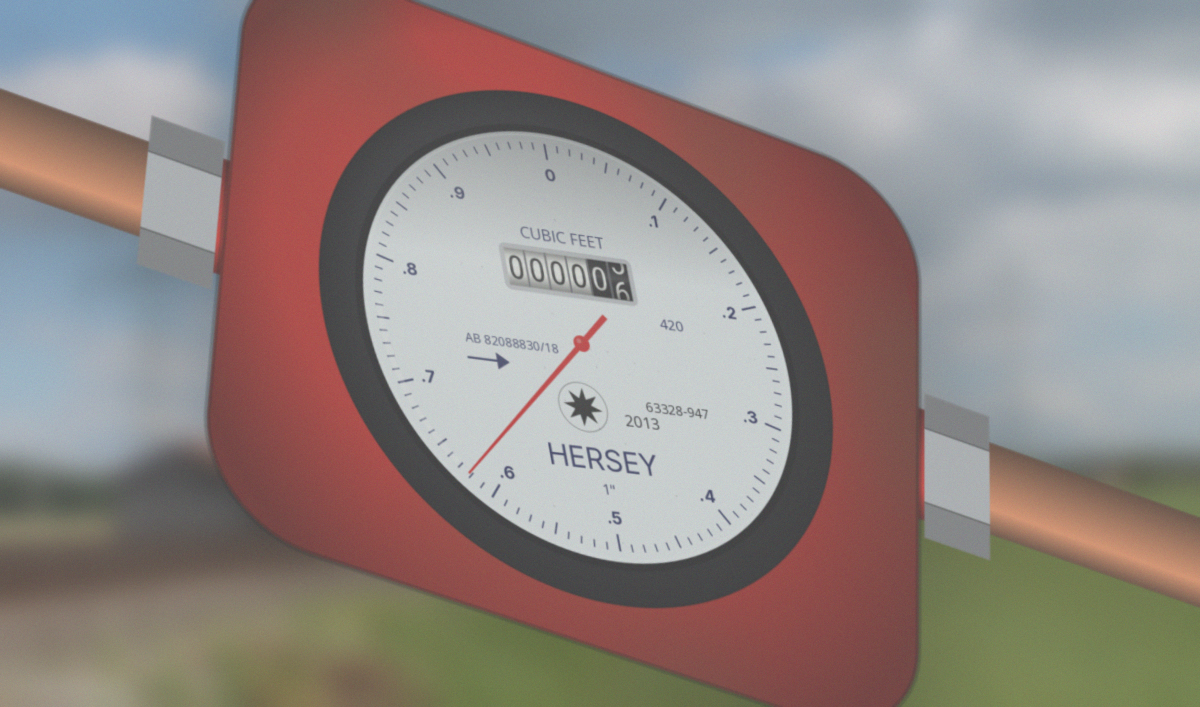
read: {"value": 5.62, "unit": "ft³"}
